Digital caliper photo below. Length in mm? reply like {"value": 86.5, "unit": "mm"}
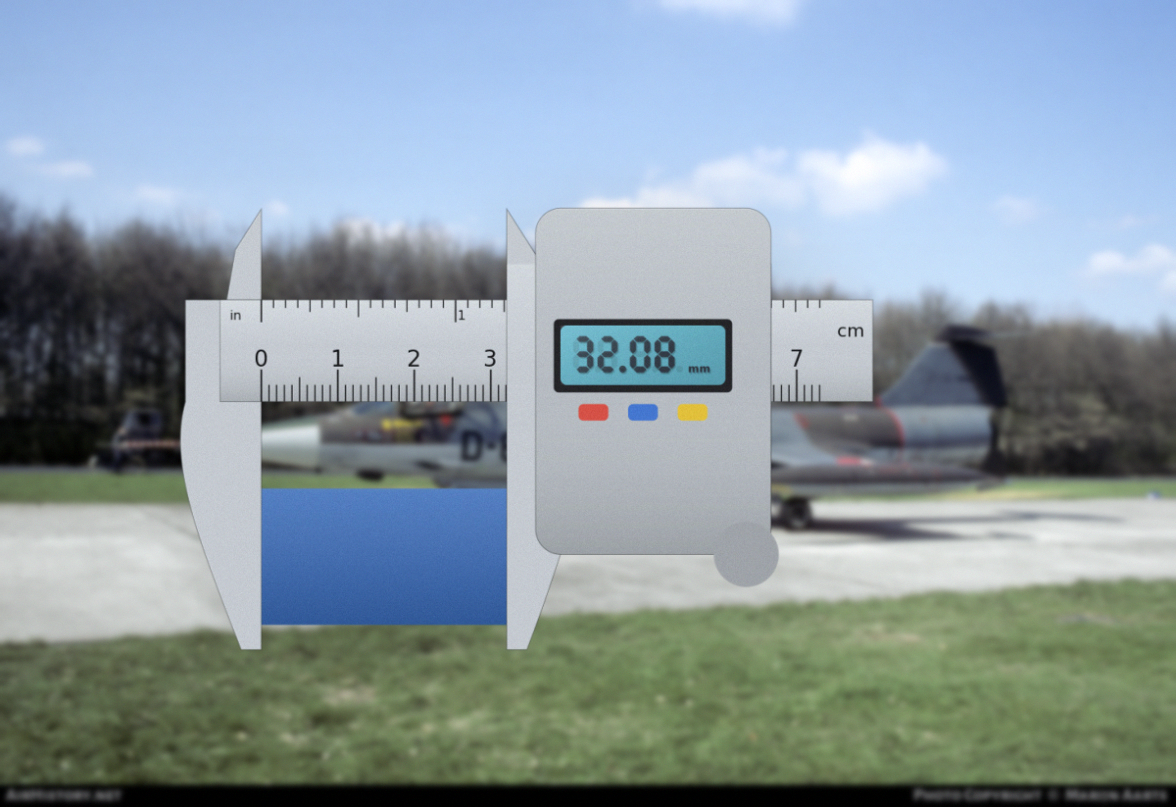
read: {"value": 32.08, "unit": "mm"}
